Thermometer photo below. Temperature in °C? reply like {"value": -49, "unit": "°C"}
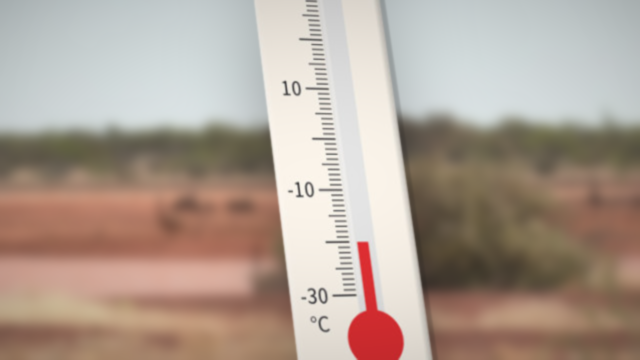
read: {"value": -20, "unit": "°C"}
